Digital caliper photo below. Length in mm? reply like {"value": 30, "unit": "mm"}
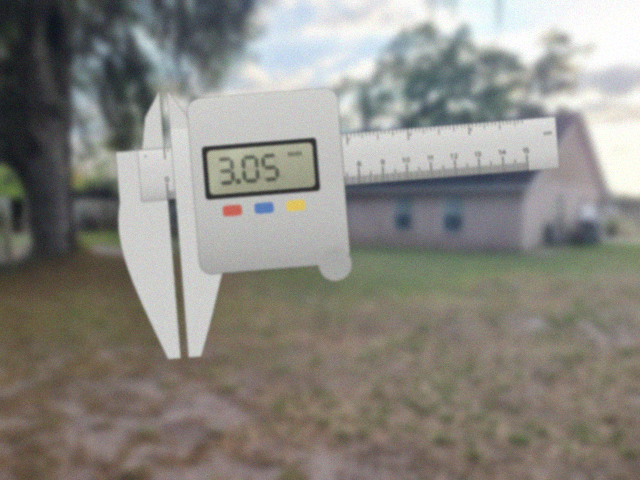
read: {"value": 3.05, "unit": "mm"}
